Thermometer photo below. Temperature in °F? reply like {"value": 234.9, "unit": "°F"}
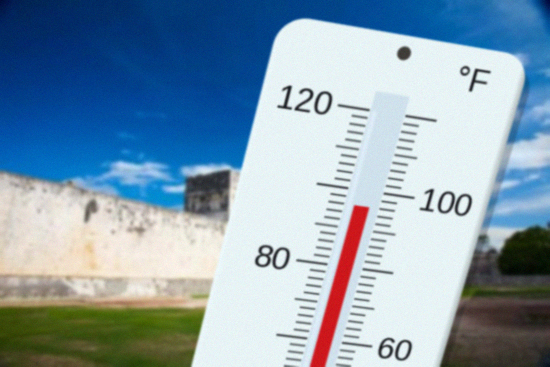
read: {"value": 96, "unit": "°F"}
